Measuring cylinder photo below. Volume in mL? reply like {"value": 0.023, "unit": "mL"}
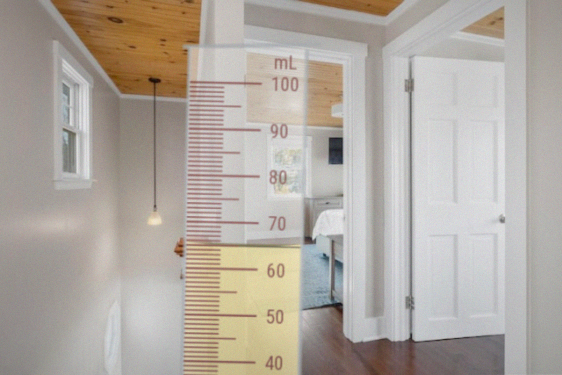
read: {"value": 65, "unit": "mL"}
